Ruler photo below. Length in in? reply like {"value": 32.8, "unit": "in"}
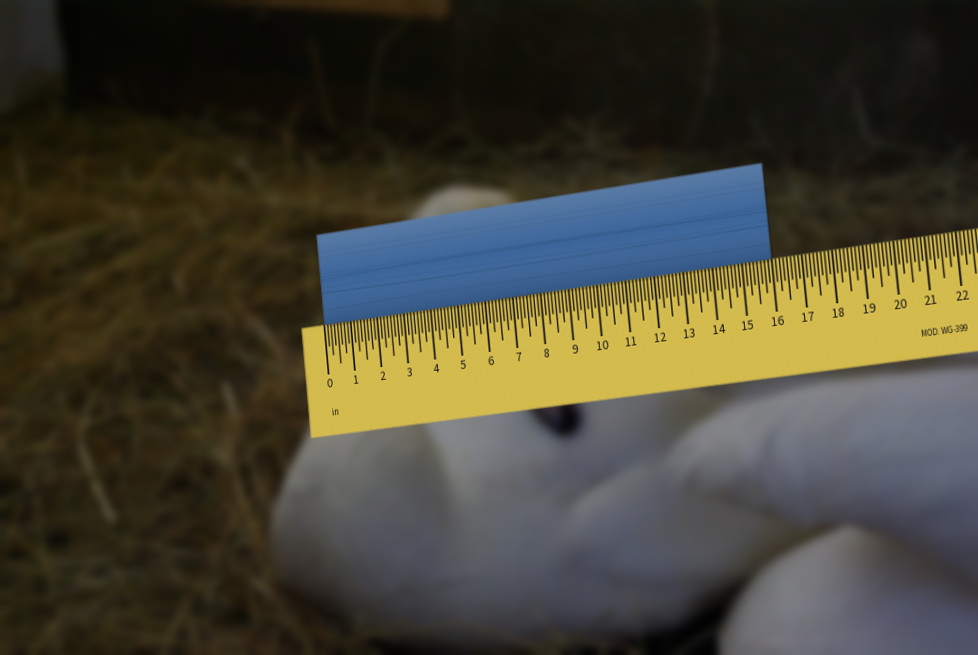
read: {"value": 16, "unit": "in"}
